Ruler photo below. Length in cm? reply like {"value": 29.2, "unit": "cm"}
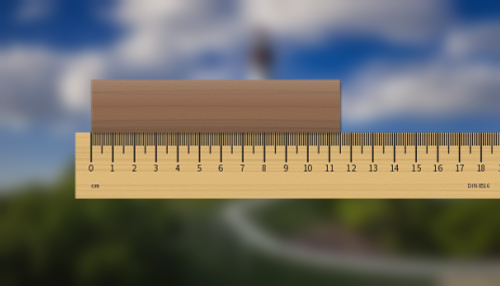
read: {"value": 11.5, "unit": "cm"}
